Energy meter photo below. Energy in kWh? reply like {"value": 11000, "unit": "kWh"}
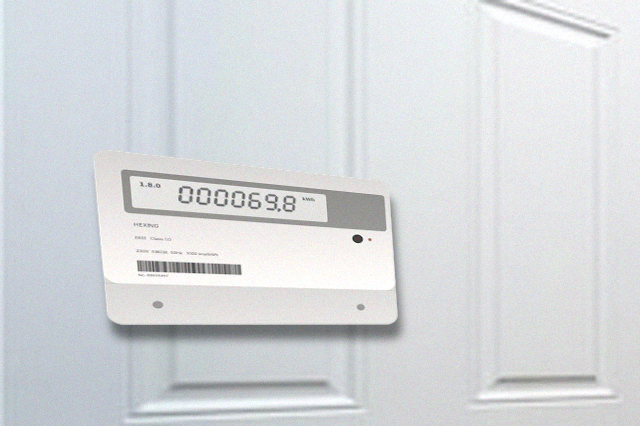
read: {"value": 69.8, "unit": "kWh"}
